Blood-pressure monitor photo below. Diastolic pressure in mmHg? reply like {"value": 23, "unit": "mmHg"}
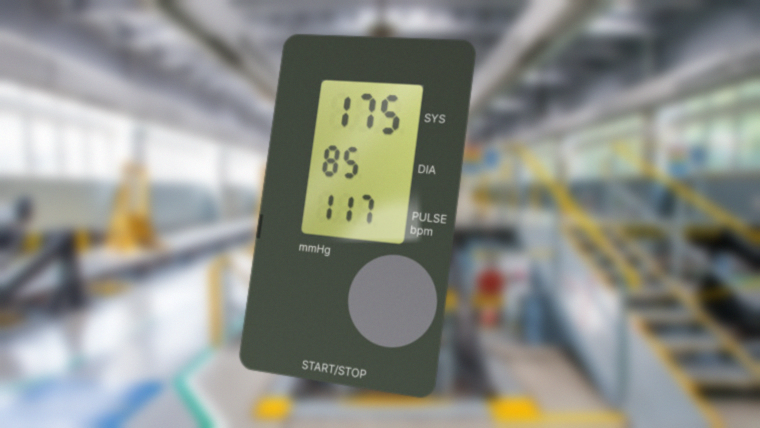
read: {"value": 85, "unit": "mmHg"}
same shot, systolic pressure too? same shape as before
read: {"value": 175, "unit": "mmHg"}
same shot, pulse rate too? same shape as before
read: {"value": 117, "unit": "bpm"}
